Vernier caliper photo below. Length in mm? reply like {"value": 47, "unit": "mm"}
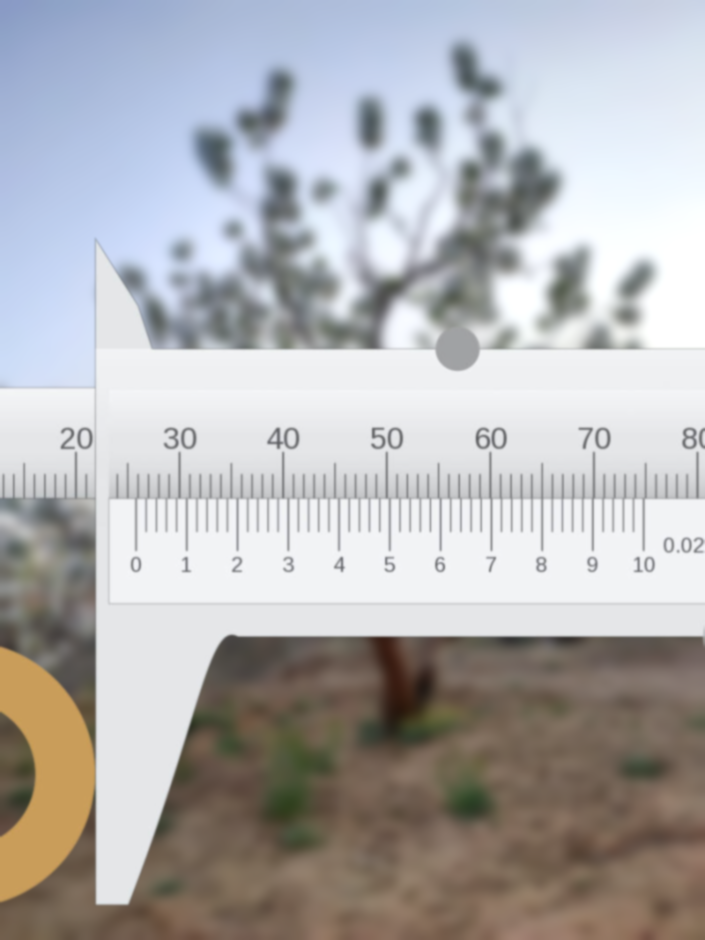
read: {"value": 25.8, "unit": "mm"}
